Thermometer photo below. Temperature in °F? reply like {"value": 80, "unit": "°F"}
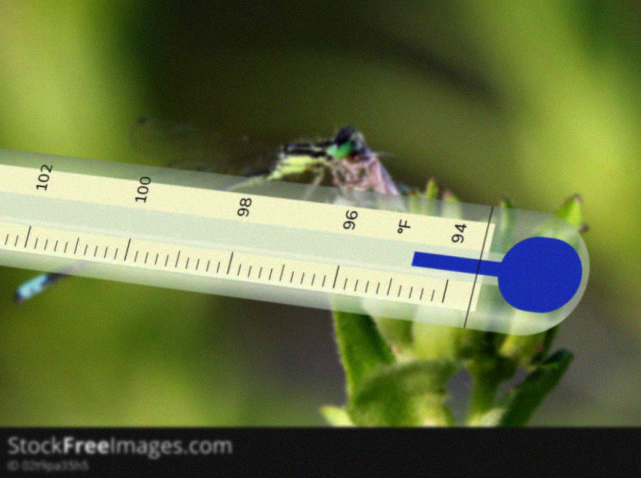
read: {"value": 94.7, "unit": "°F"}
